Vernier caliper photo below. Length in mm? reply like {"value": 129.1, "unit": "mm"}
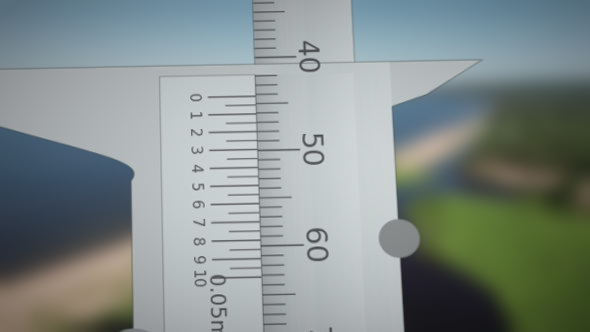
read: {"value": 44.2, "unit": "mm"}
